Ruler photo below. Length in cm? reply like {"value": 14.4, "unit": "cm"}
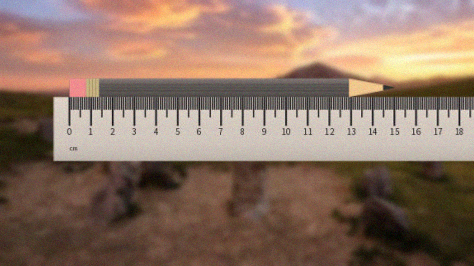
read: {"value": 15, "unit": "cm"}
